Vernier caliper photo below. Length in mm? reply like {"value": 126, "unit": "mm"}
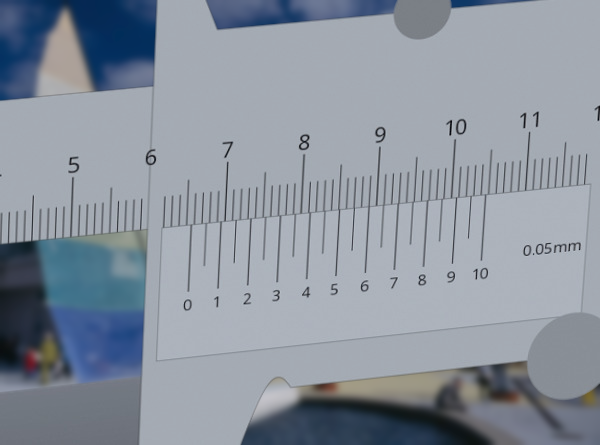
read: {"value": 65.6, "unit": "mm"}
